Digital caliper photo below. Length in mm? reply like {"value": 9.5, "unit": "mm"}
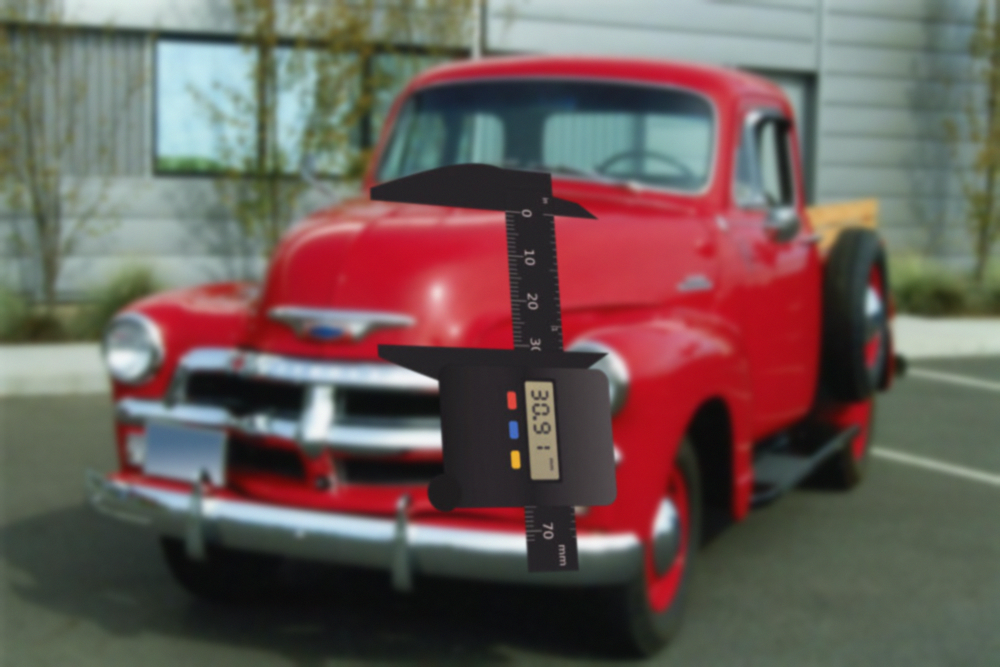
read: {"value": 30.91, "unit": "mm"}
